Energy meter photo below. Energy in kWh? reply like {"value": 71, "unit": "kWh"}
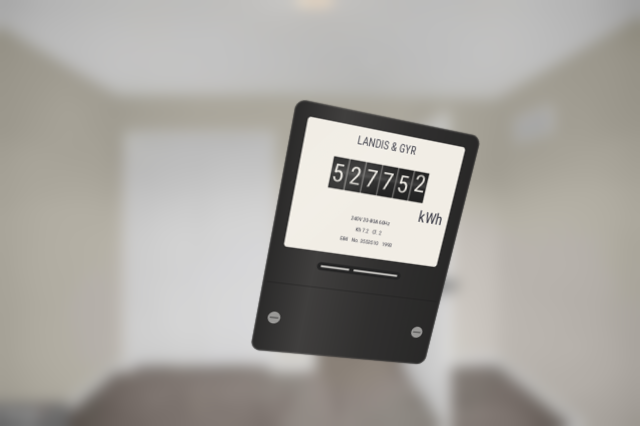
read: {"value": 527752, "unit": "kWh"}
